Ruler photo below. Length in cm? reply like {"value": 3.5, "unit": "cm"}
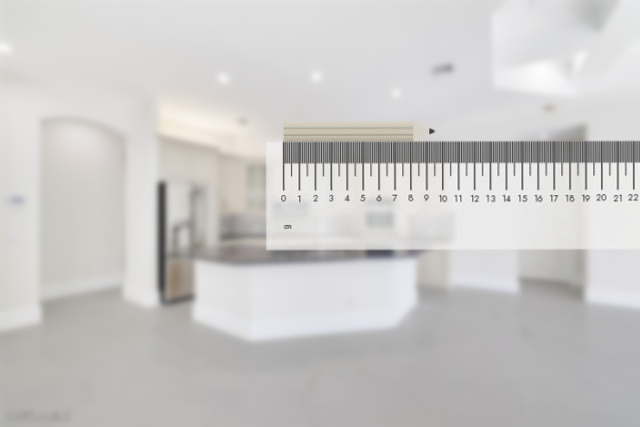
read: {"value": 9.5, "unit": "cm"}
